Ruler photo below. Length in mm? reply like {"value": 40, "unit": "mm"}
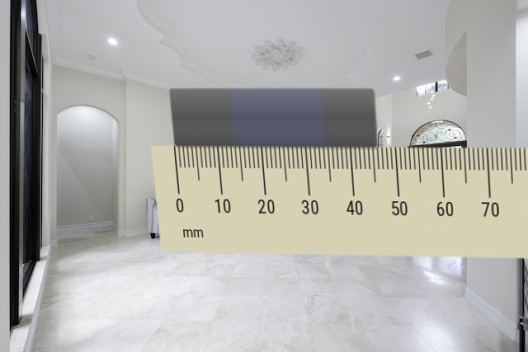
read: {"value": 46, "unit": "mm"}
